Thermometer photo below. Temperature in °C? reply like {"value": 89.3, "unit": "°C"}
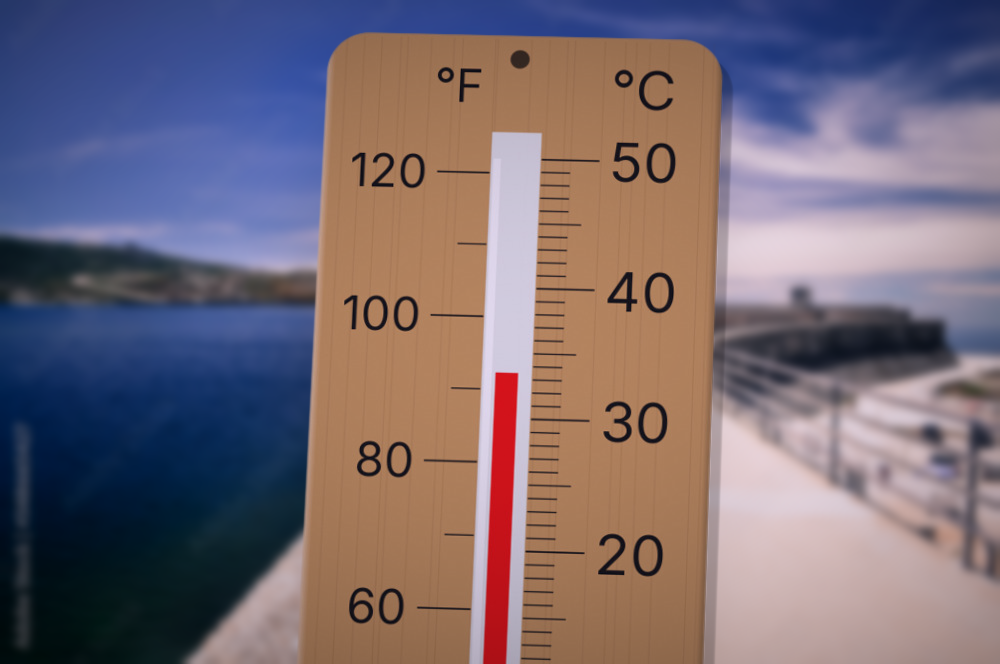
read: {"value": 33.5, "unit": "°C"}
